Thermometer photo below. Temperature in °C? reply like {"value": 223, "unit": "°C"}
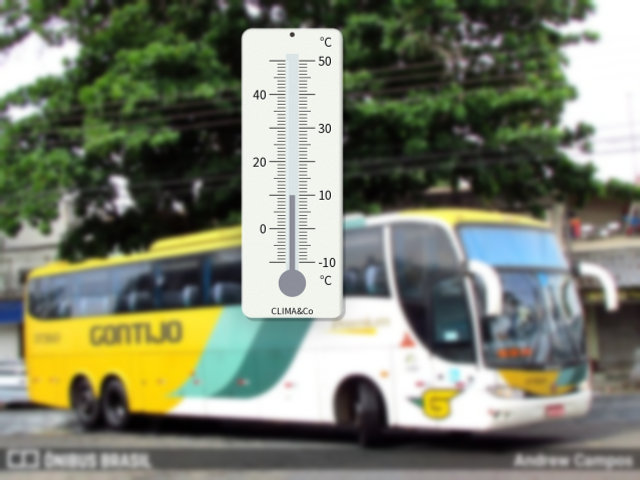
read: {"value": 10, "unit": "°C"}
